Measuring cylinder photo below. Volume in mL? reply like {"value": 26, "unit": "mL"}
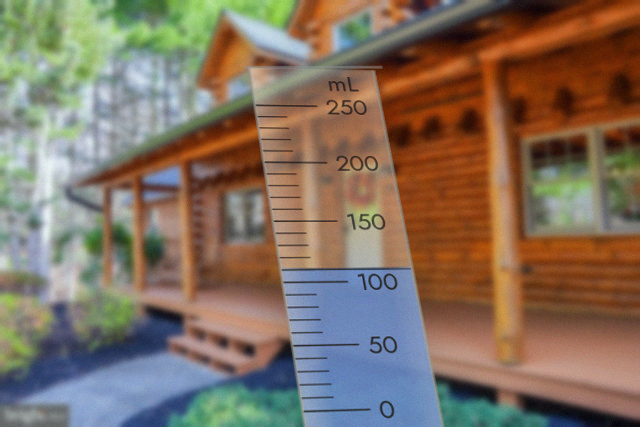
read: {"value": 110, "unit": "mL"}
